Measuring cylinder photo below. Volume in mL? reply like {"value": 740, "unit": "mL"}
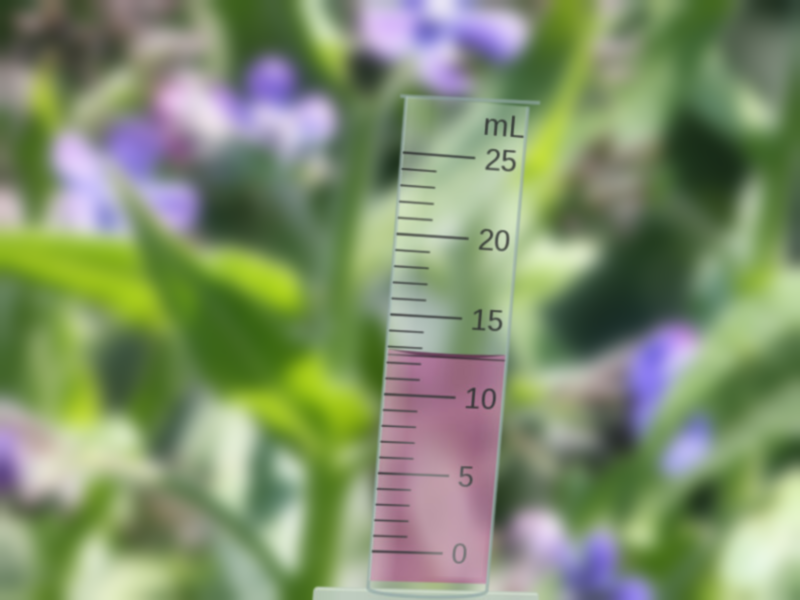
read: {"value": 12.5, "unit": "mL"}
